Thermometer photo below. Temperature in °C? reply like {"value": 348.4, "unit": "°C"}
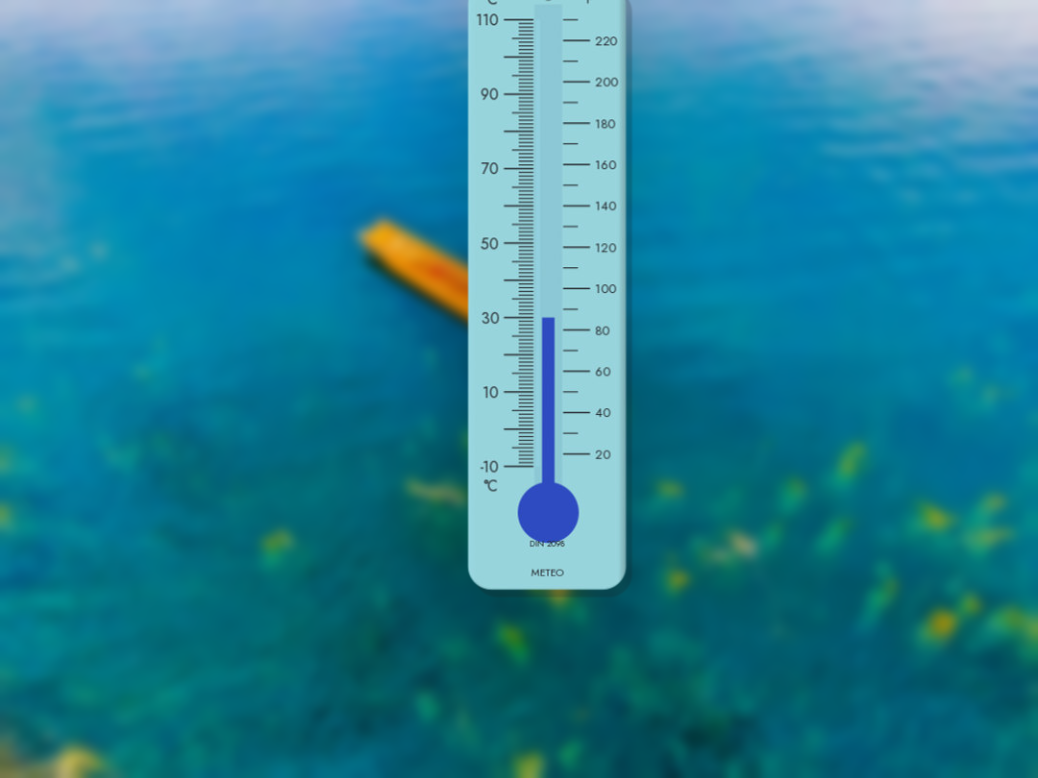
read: {"value": 30, "unit": "°C"}
